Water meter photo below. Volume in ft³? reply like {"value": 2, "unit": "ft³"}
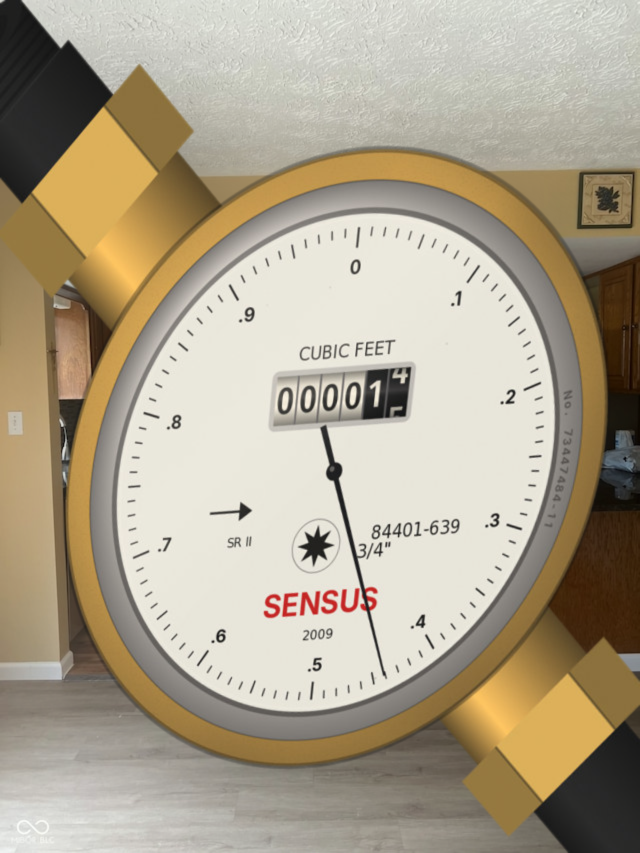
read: {"value": 14.44, "unit": "ft³"}
